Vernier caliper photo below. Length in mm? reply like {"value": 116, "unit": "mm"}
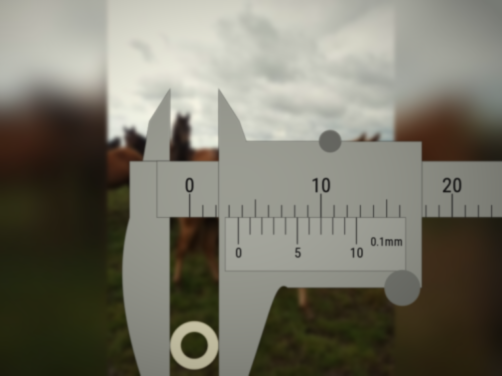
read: {"value": 3.7, "unit": "mm"}
